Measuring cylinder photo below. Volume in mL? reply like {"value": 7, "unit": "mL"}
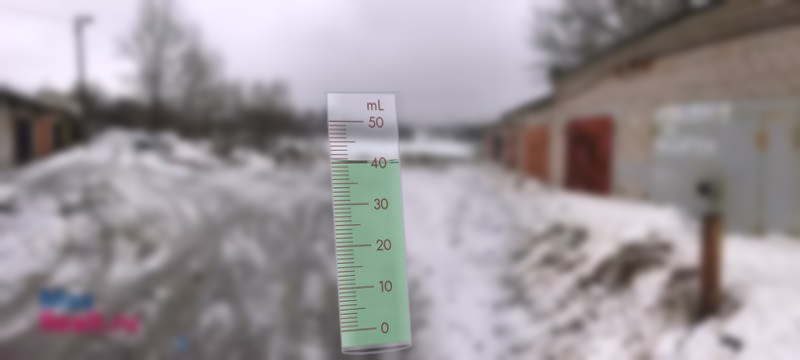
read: {"value": 40, "unit": "mL"}
